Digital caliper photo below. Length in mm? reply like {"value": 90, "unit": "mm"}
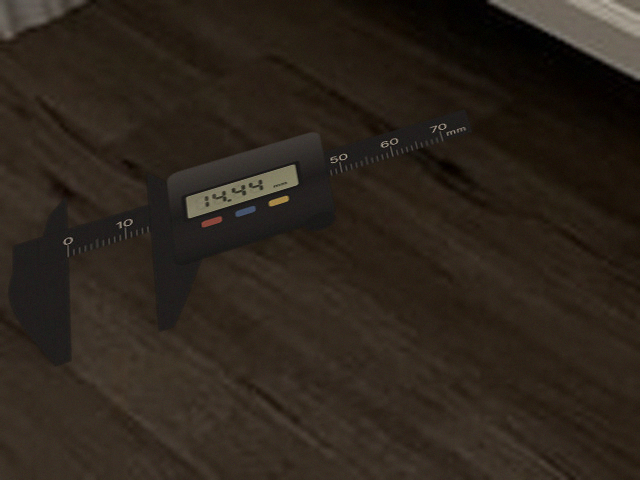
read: {"value": 14.44, "unit": "mm"}
